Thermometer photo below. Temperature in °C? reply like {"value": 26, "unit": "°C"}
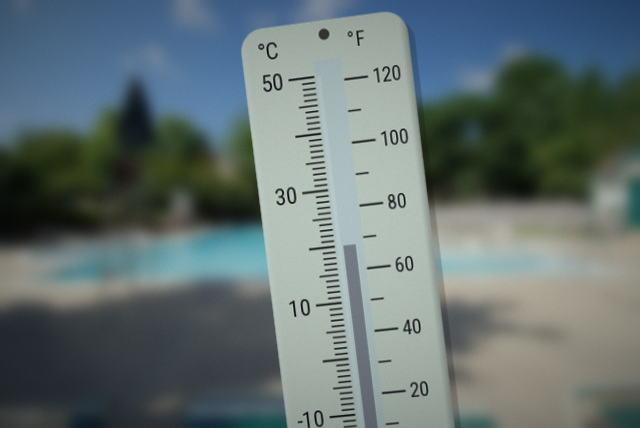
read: {"value": 20, "unit": "°C"}
